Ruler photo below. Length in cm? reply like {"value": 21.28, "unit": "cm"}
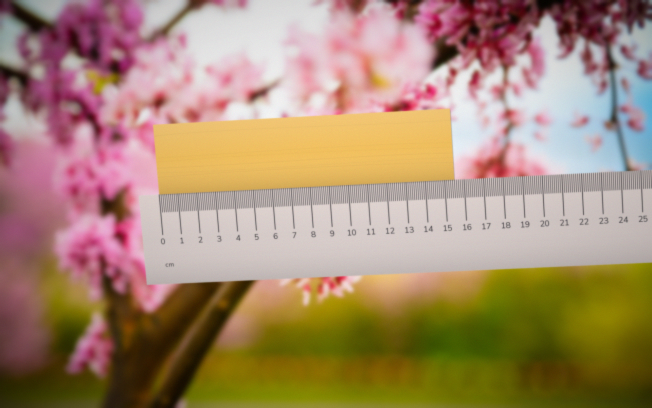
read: {"value": 15.5, "unit": "cm"}
